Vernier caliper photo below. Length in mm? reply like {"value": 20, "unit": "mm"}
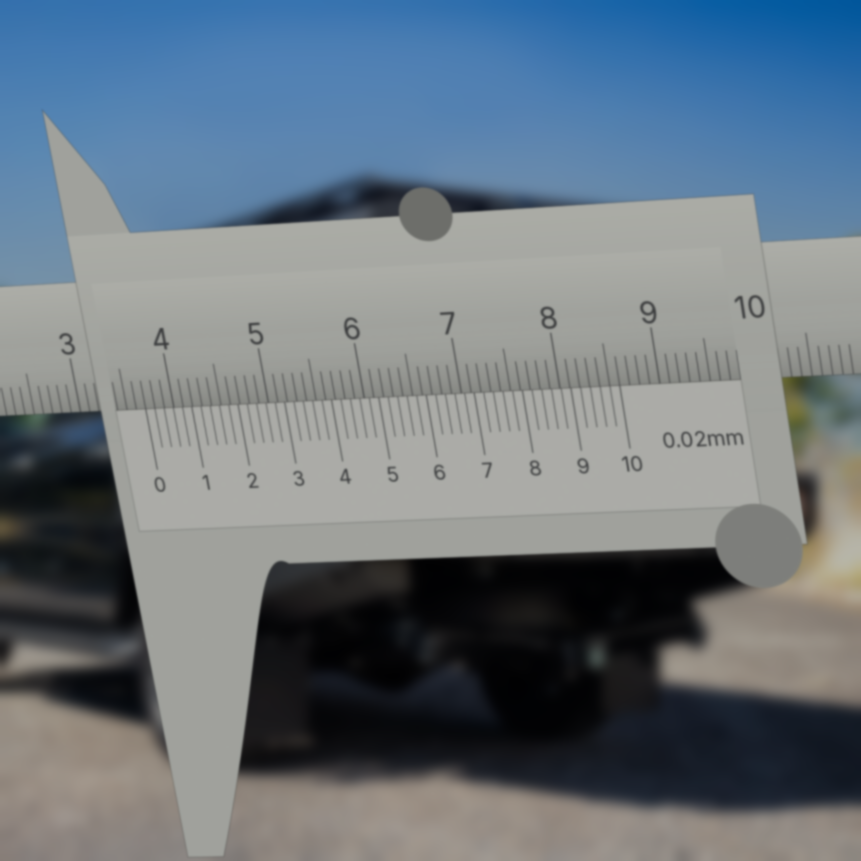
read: {"value": 37.0, "unit": "mm"}
